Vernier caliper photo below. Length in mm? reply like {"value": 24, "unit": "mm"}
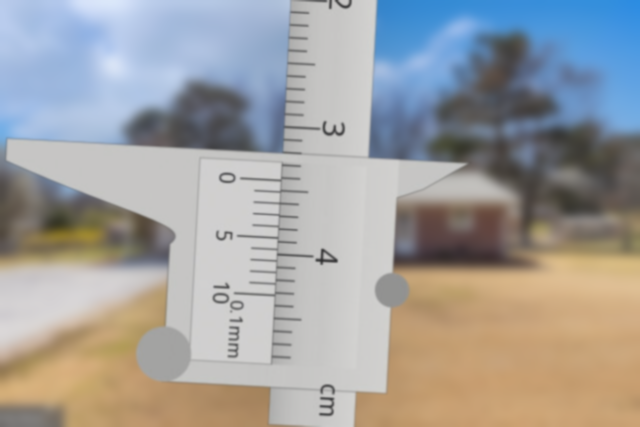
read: {"value": 34.2, "unit": "mm"}
